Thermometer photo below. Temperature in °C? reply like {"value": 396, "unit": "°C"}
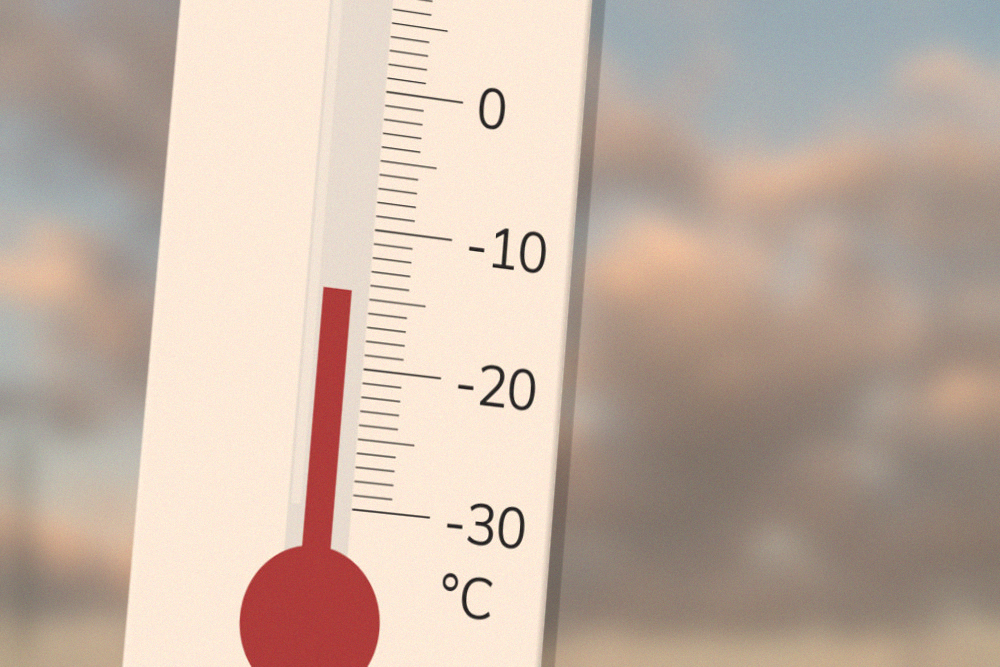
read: {"value": -14.5, "unit": "°C"}
